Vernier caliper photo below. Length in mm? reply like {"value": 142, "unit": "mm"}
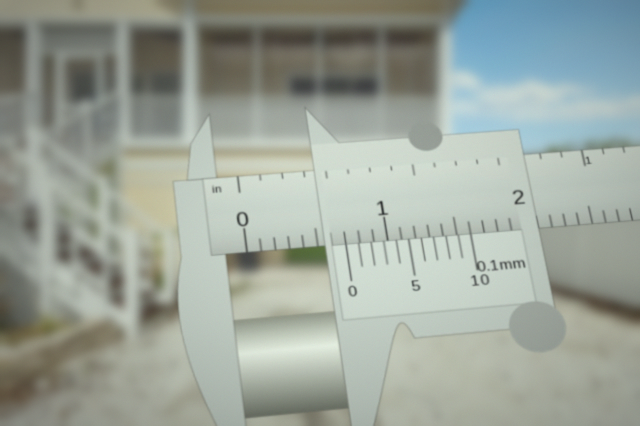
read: {"value": 7.0, "unit": "mm"}
